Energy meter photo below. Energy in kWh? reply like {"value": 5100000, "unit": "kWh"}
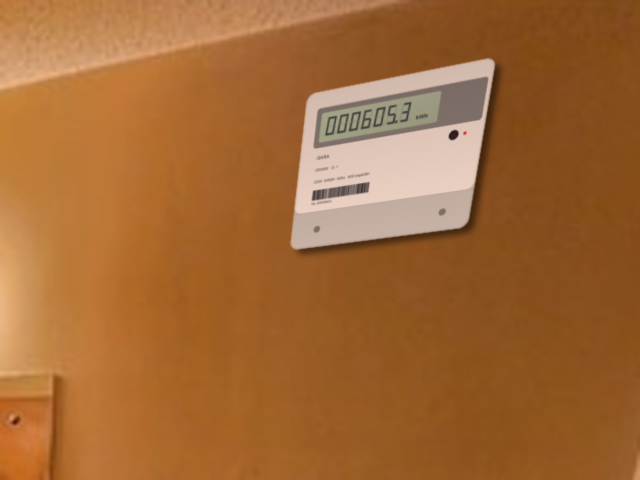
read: {"value": 605.3, "unit": "kWh"}
